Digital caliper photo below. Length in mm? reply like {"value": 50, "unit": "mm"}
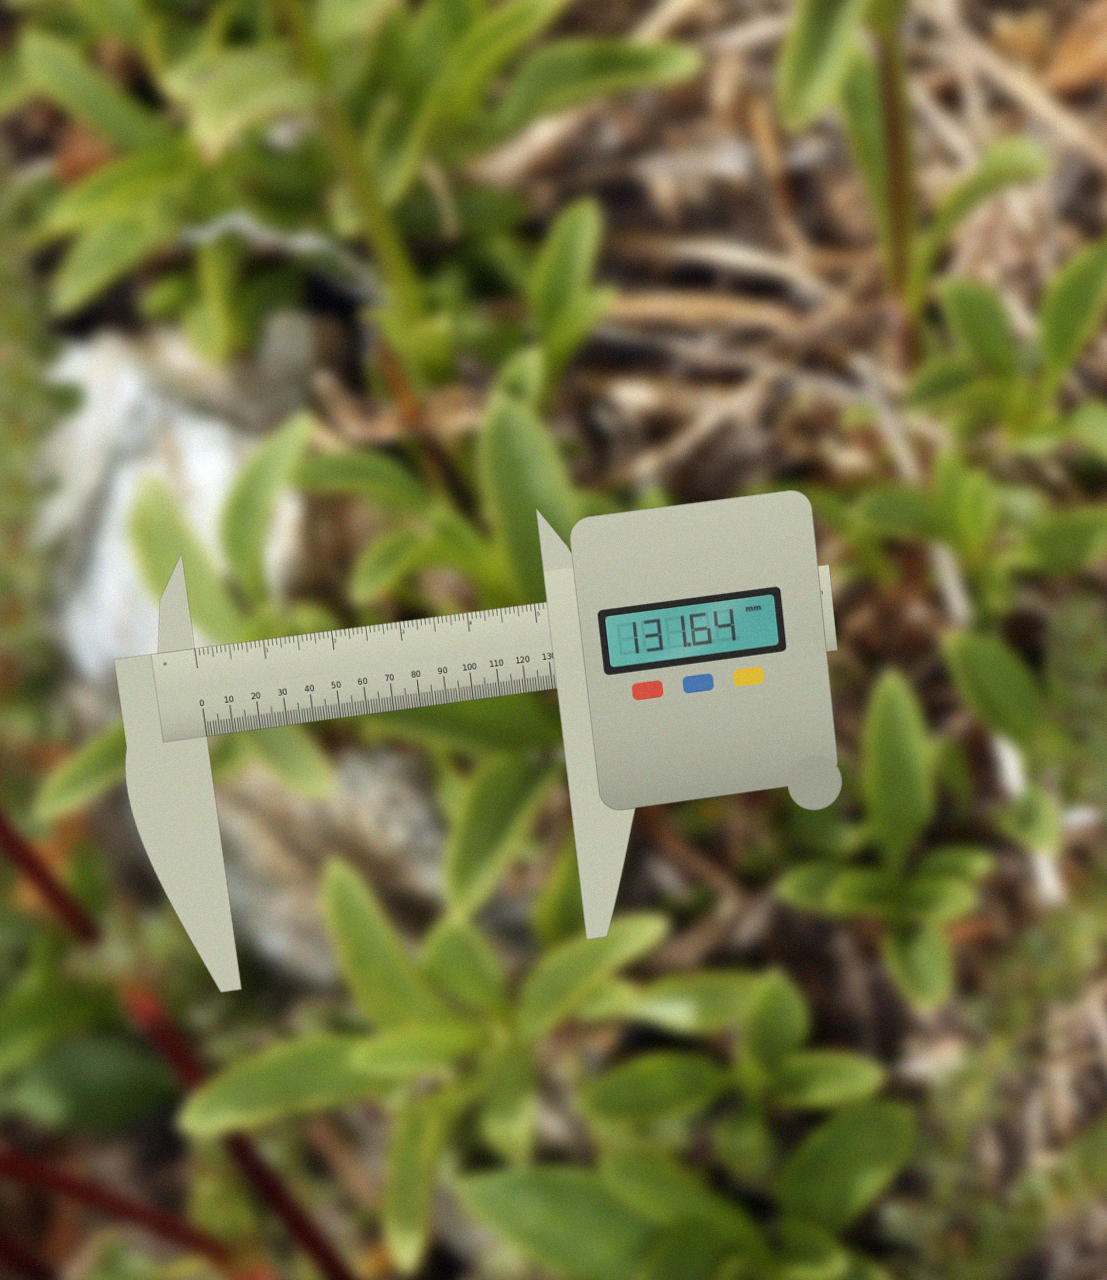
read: {"value": 131.64, "unit": "mm"}
